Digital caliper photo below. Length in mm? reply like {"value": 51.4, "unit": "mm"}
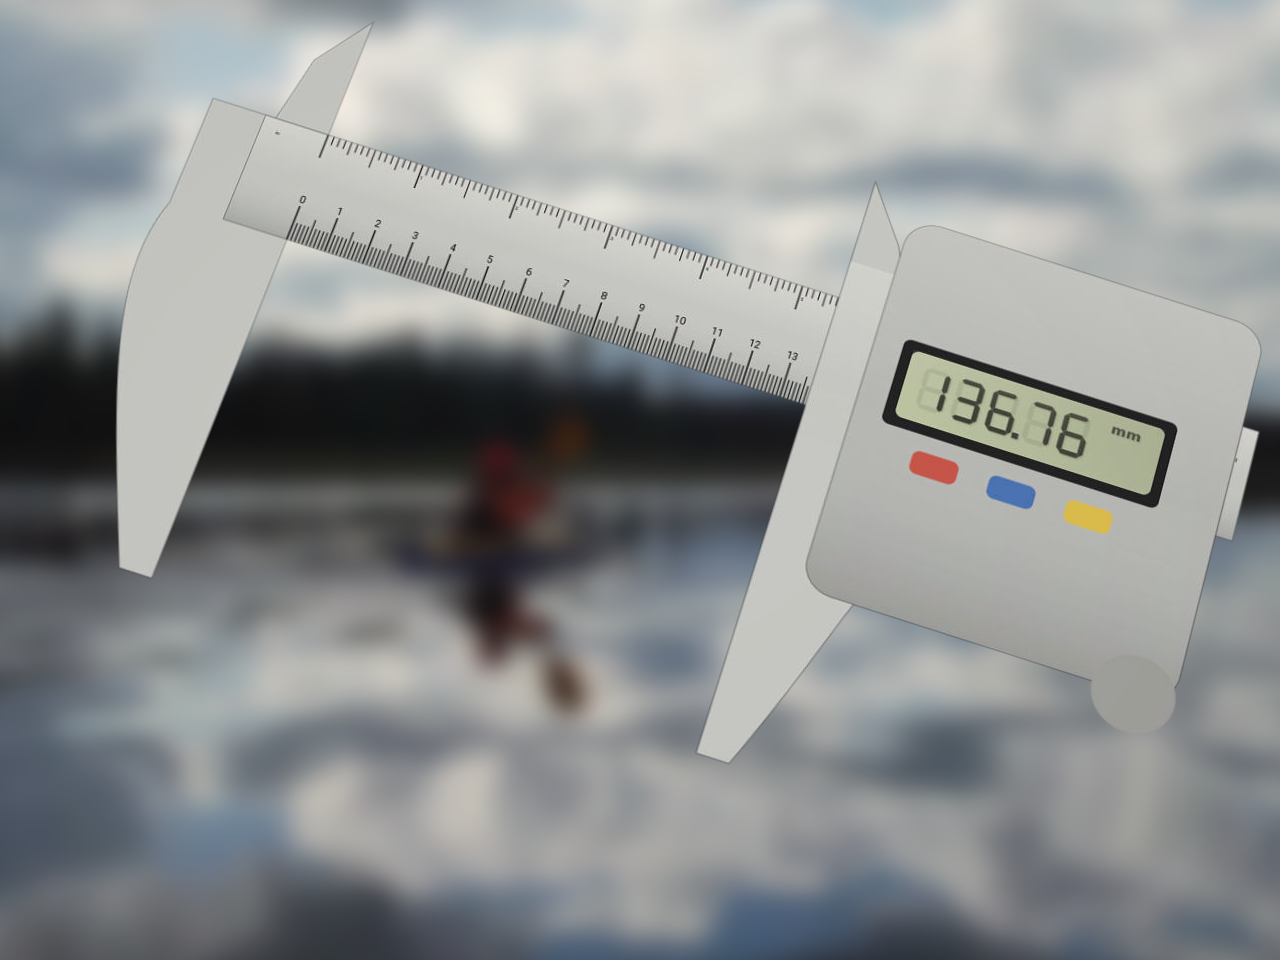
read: {"value": 136.76, "unit": "mm"}
